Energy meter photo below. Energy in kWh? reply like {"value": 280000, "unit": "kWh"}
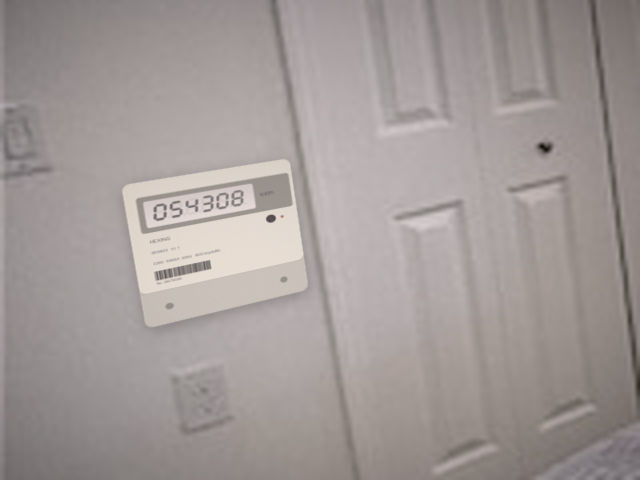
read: {"value": 54308, "unit": "kWh"}
